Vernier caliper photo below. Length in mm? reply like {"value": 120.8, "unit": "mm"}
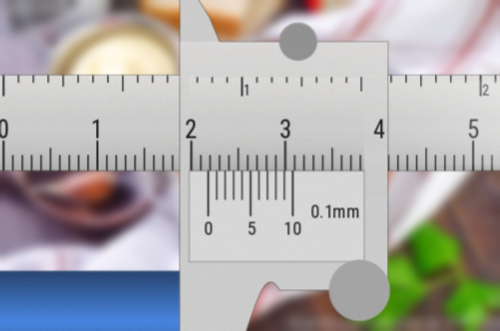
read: {"value": 21.8, "unit": "mm"}
